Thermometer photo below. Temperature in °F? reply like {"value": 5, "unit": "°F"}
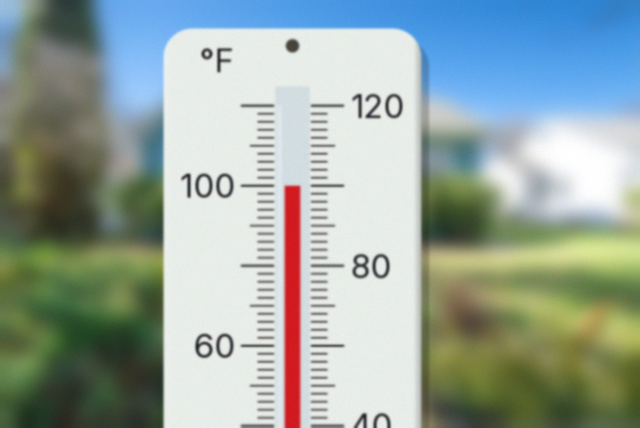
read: {"value": 100, "unit": "°F"}
